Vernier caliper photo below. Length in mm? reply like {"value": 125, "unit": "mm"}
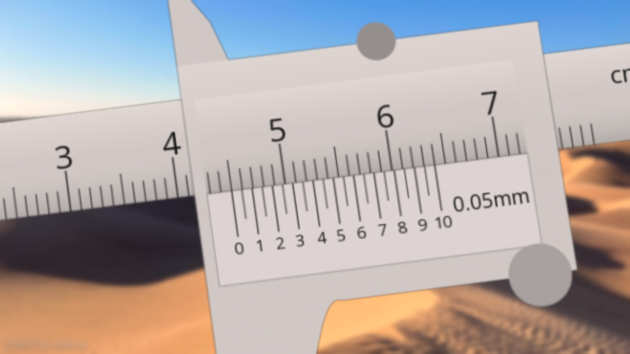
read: {"value": 45.0, "unit": "mm"}
